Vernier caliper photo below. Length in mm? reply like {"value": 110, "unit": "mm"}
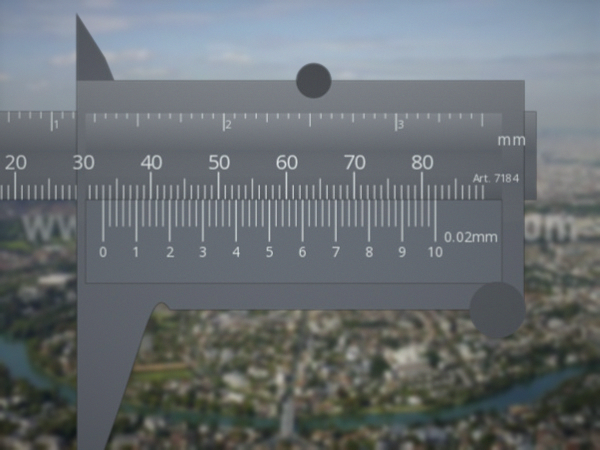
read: {"value": 33.0, "unit": "mm"}
